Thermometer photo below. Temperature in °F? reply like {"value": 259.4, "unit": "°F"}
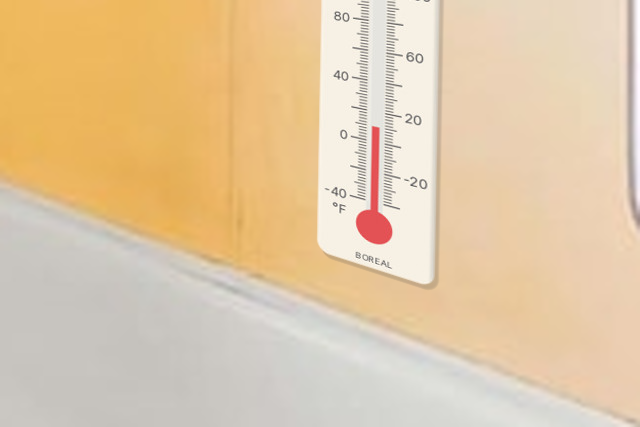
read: {"value": 10, "unit": "°F"}
